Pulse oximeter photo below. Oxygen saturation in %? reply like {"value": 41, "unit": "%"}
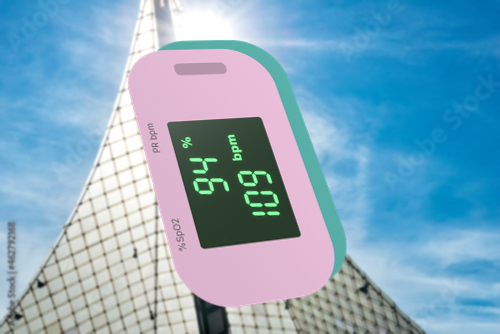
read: {"value": 94, "unit": "%"}
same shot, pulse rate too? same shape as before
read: {"value": 109, "unit": "bpm"}
